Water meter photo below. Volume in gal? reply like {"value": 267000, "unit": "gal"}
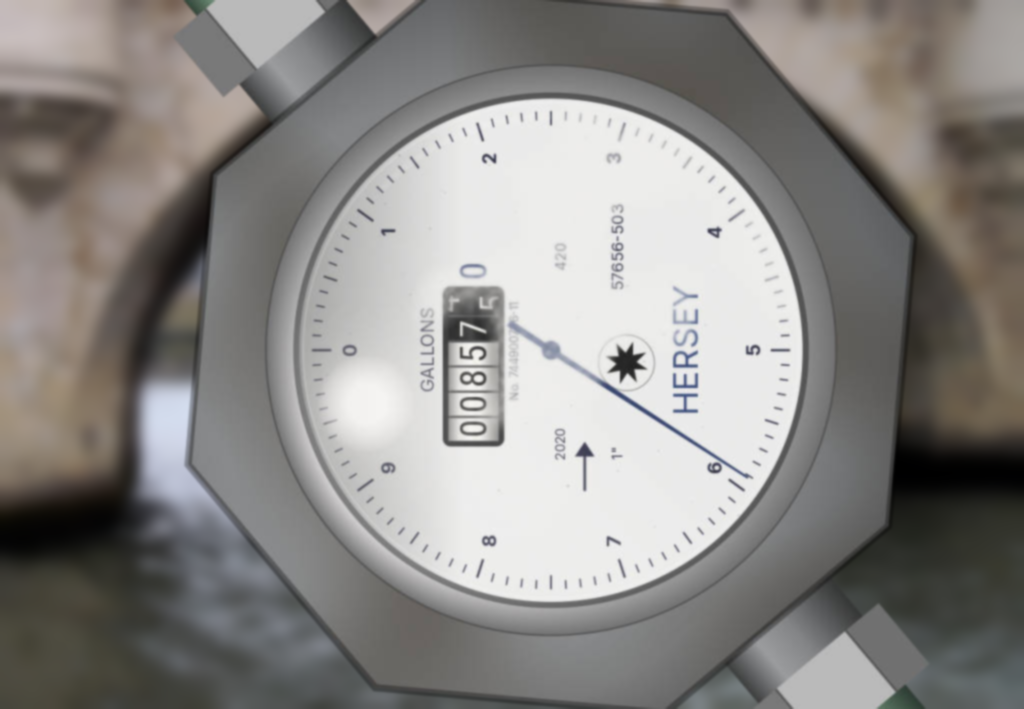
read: {"value": 85745.9, "unit": "gal"}
